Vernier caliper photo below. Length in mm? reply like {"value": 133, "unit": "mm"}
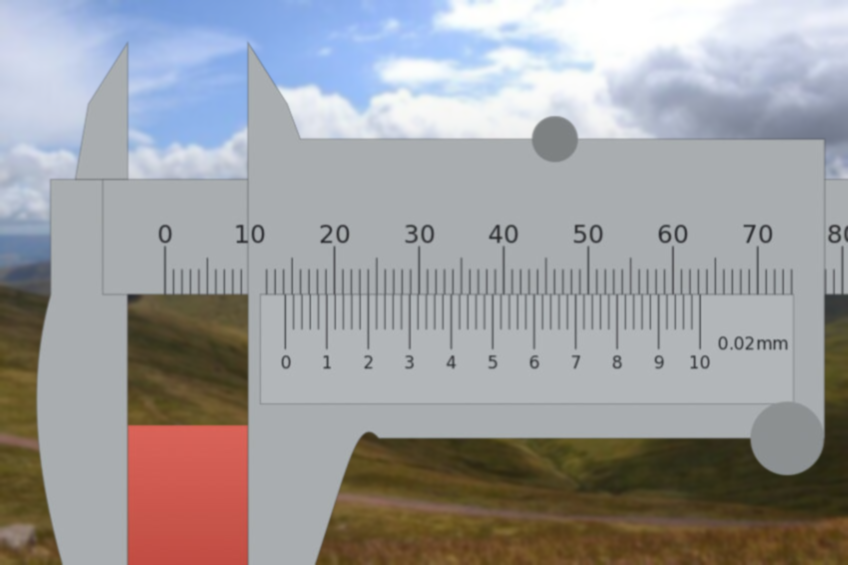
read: {"value": 14.2, "unit": "mm"}
